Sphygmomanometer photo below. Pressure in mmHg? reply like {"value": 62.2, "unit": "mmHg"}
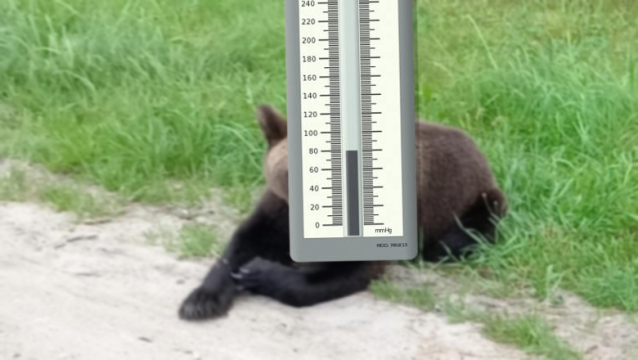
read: {"value": 80, "unit": "mmHg"}
